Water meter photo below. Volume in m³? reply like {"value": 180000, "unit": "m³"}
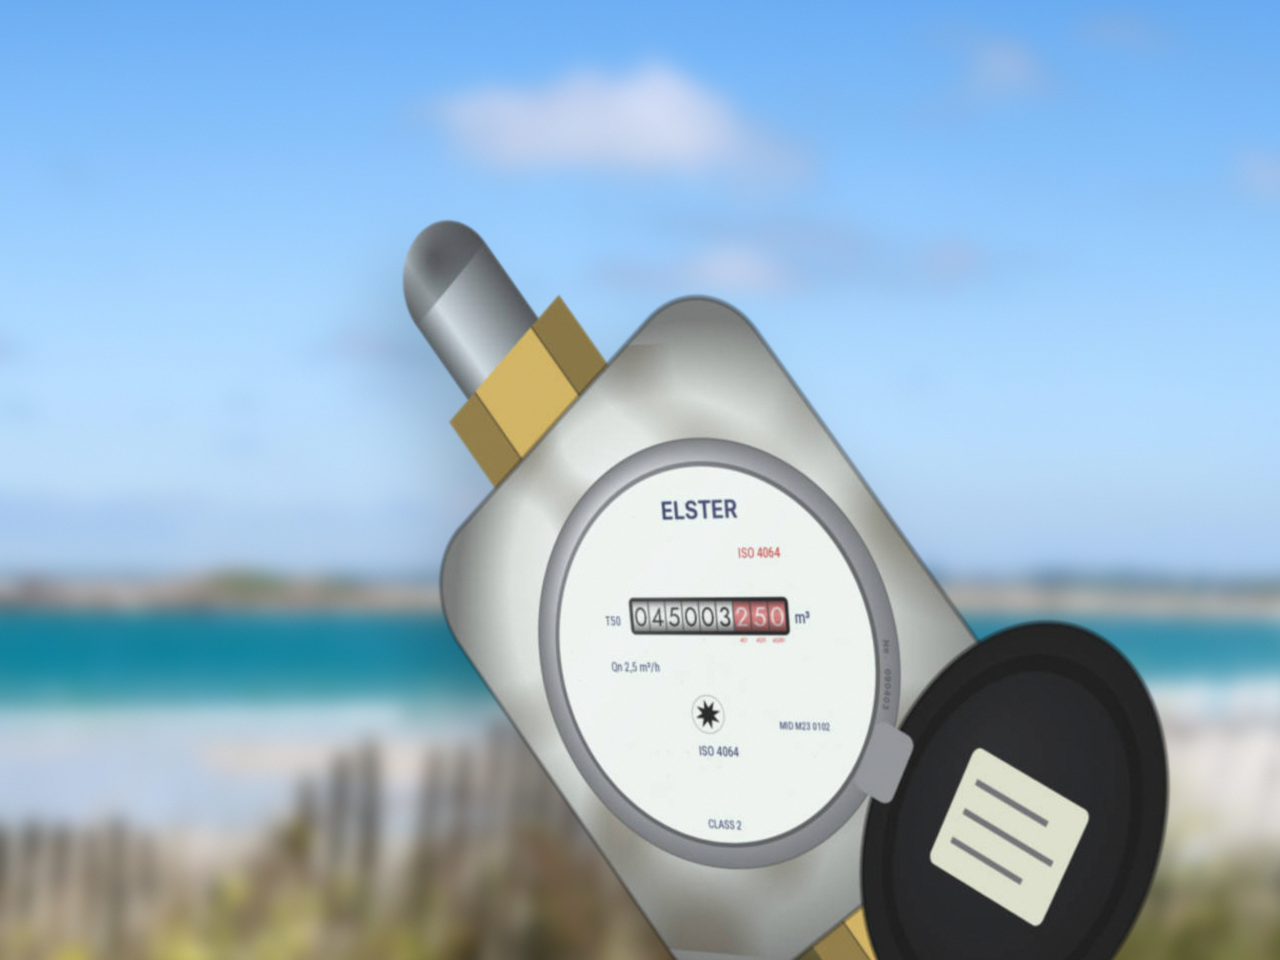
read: {"value": 45003.250, "unit": "m³"}
